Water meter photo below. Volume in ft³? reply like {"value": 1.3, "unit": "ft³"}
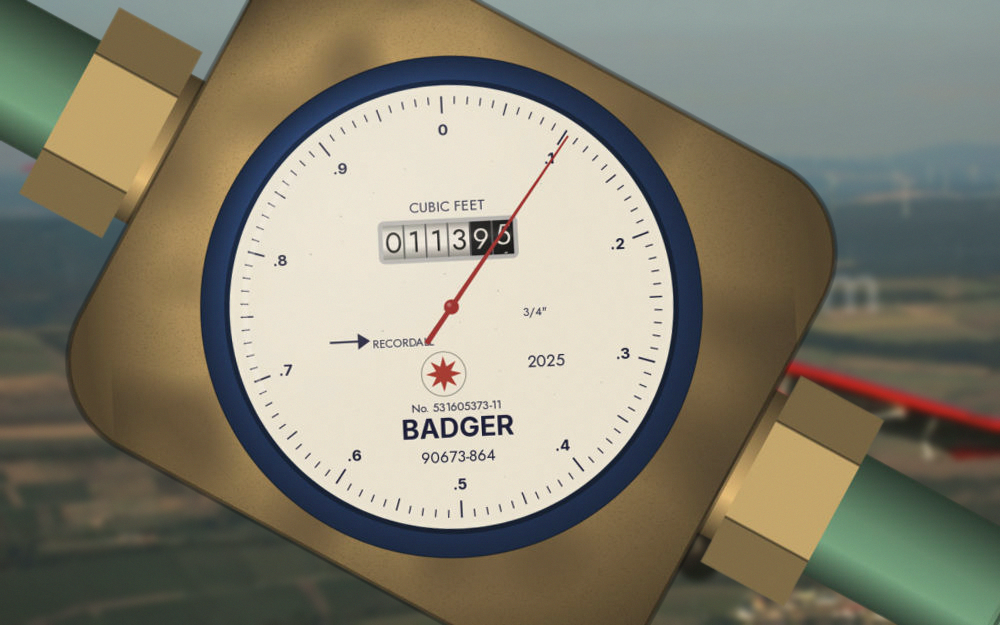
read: {"value": 11395.10, "unit": "ft³"}
